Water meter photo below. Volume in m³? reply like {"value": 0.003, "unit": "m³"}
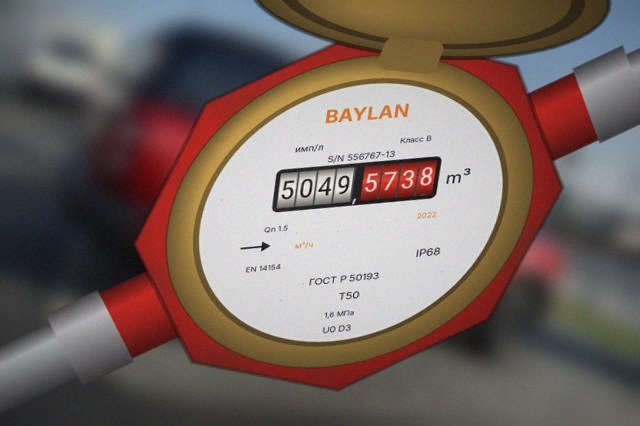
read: {"value": 5049.5738, "unit": "m³"}
